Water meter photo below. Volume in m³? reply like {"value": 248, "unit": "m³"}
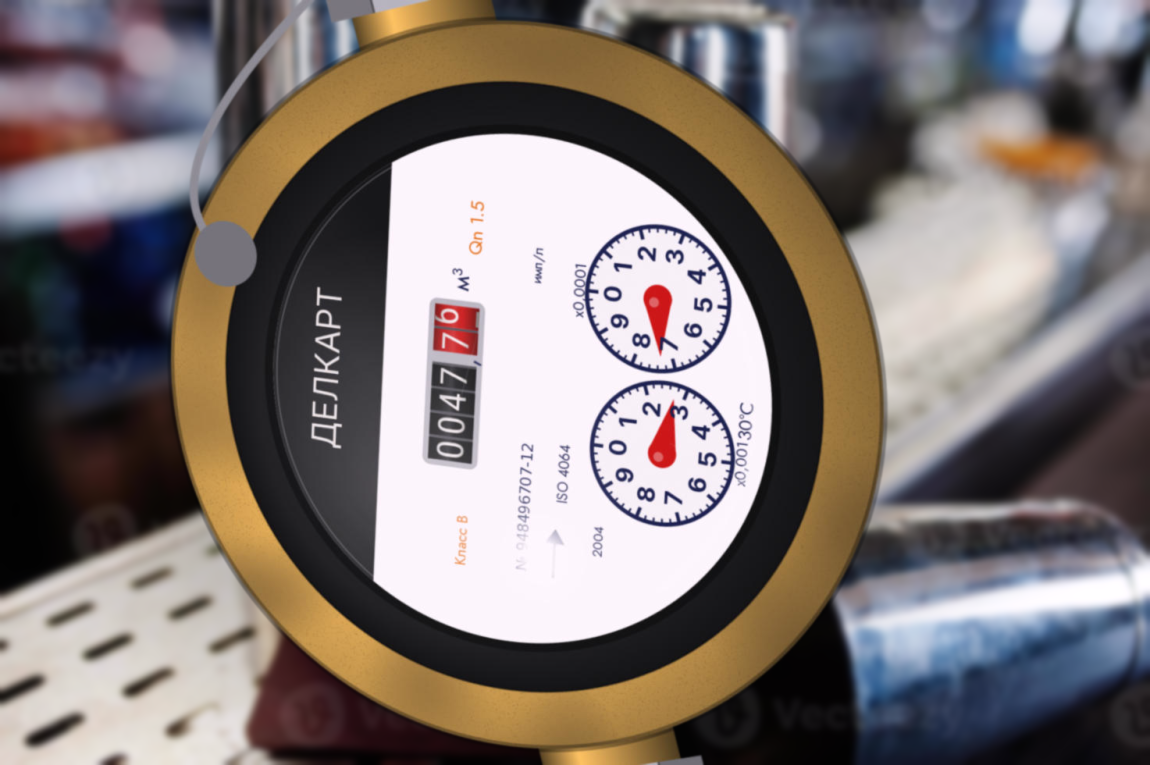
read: {"value": 47.7627, "unit": "m³"}
